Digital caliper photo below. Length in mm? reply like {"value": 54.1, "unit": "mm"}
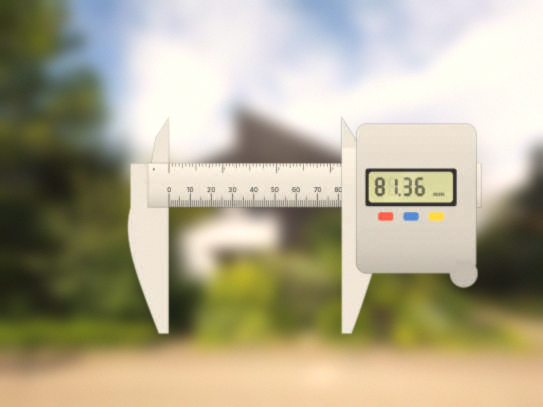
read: {"value": 81.36, "unit": "mm"}
